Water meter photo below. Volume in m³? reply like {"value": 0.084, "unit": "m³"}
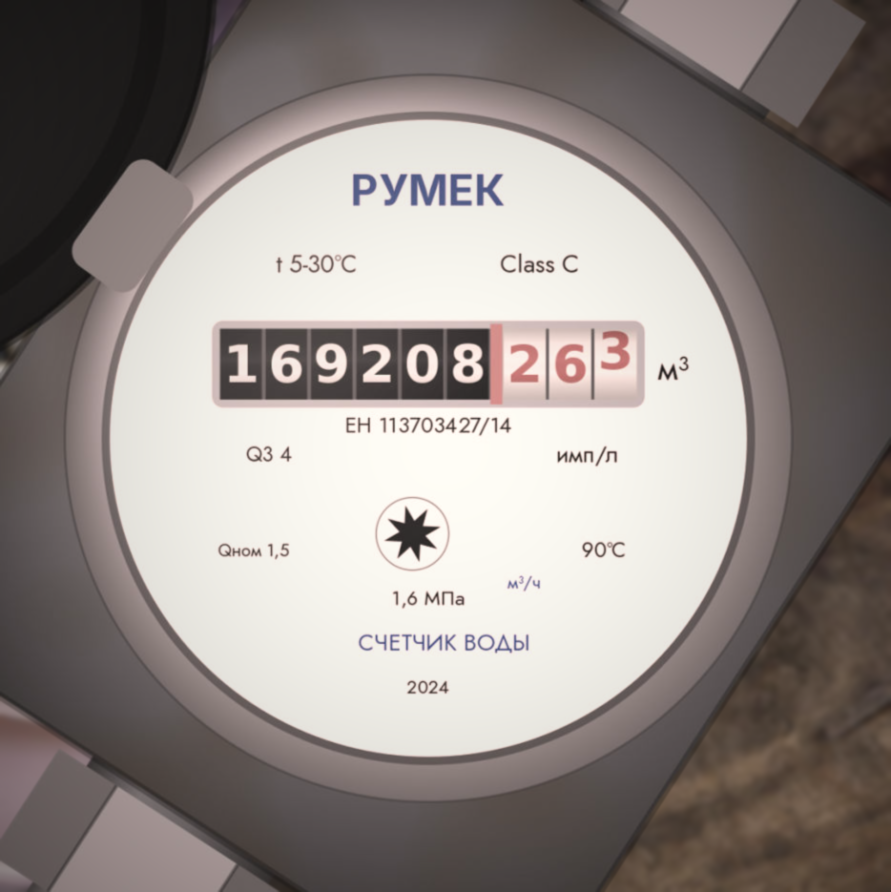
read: {"value": 169208.263, "unit": "m³"}
